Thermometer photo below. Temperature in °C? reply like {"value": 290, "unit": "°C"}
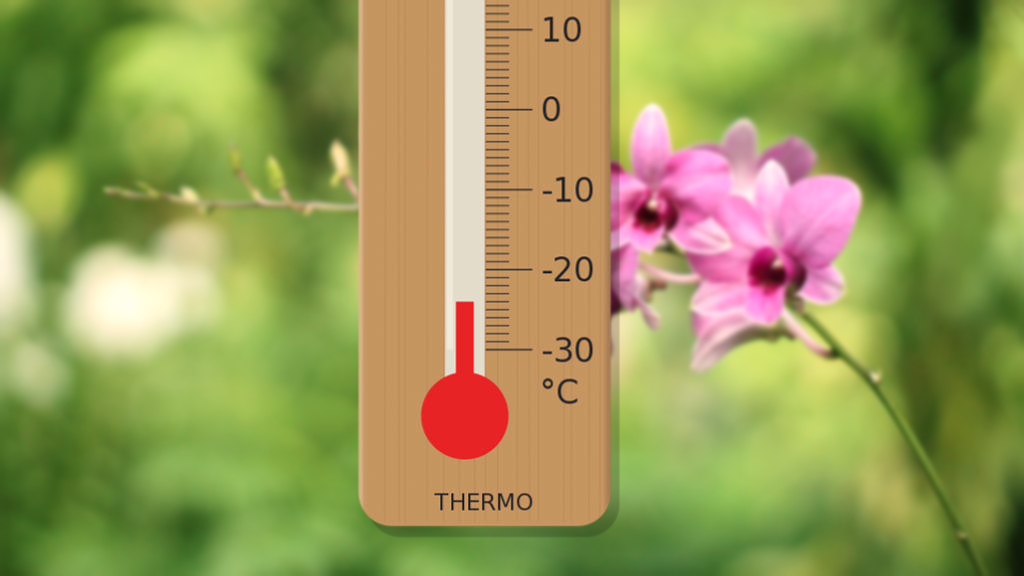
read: {"value": -24, "unit": "°C"}
